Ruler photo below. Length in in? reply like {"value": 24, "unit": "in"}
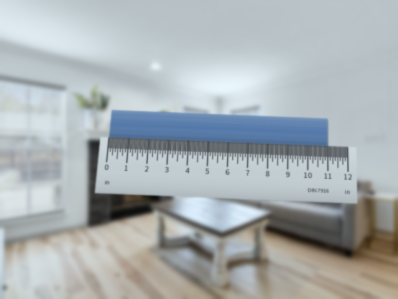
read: {"value": 11, "unit": "in"}
